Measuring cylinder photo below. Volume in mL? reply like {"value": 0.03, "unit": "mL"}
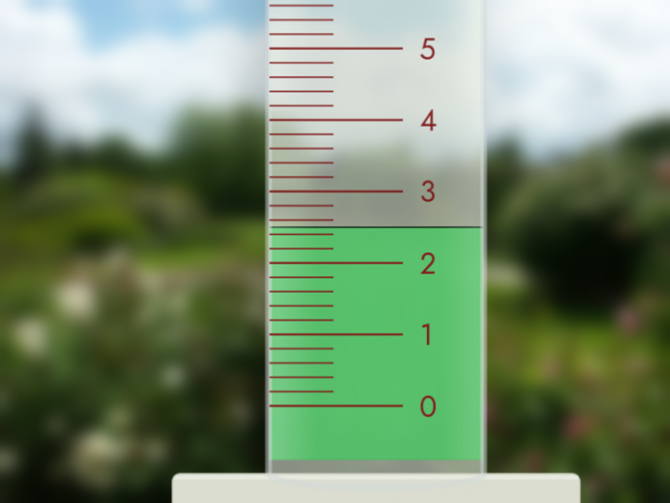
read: {"value": 2.5, "unit": "mL"}
